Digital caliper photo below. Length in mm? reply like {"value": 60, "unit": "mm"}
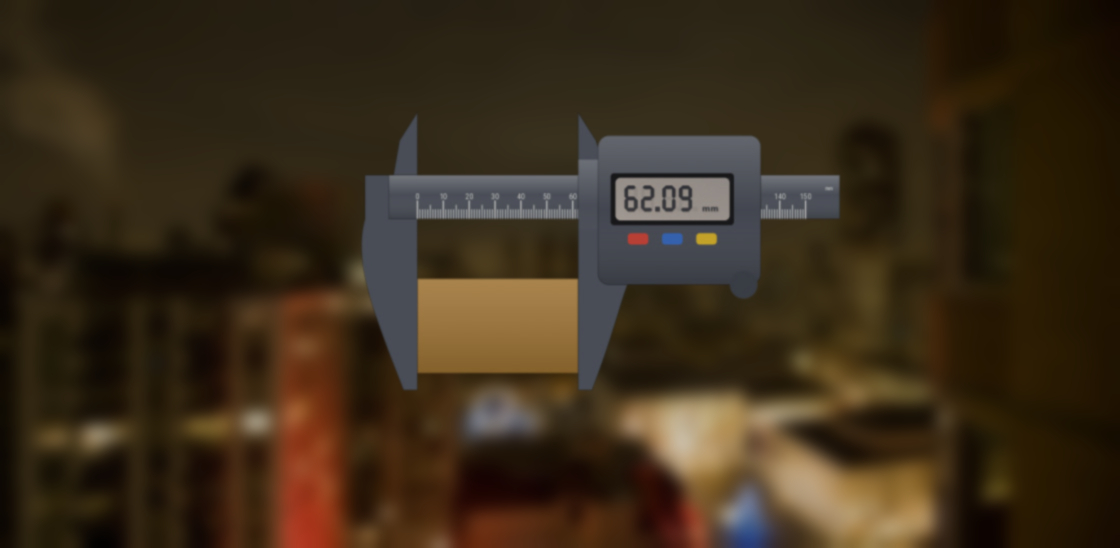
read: {"value": 62.09, "unit": "mm"}
